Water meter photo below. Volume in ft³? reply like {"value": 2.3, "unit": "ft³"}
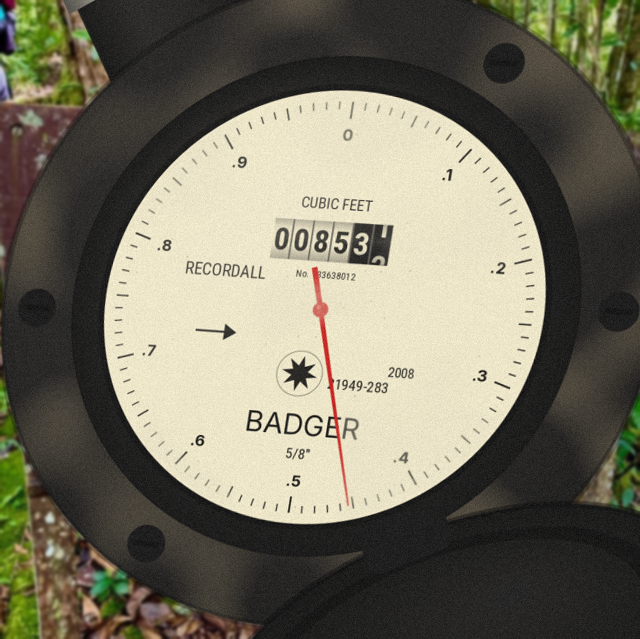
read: {"value": 8531.45, "unit": "ft³"}
